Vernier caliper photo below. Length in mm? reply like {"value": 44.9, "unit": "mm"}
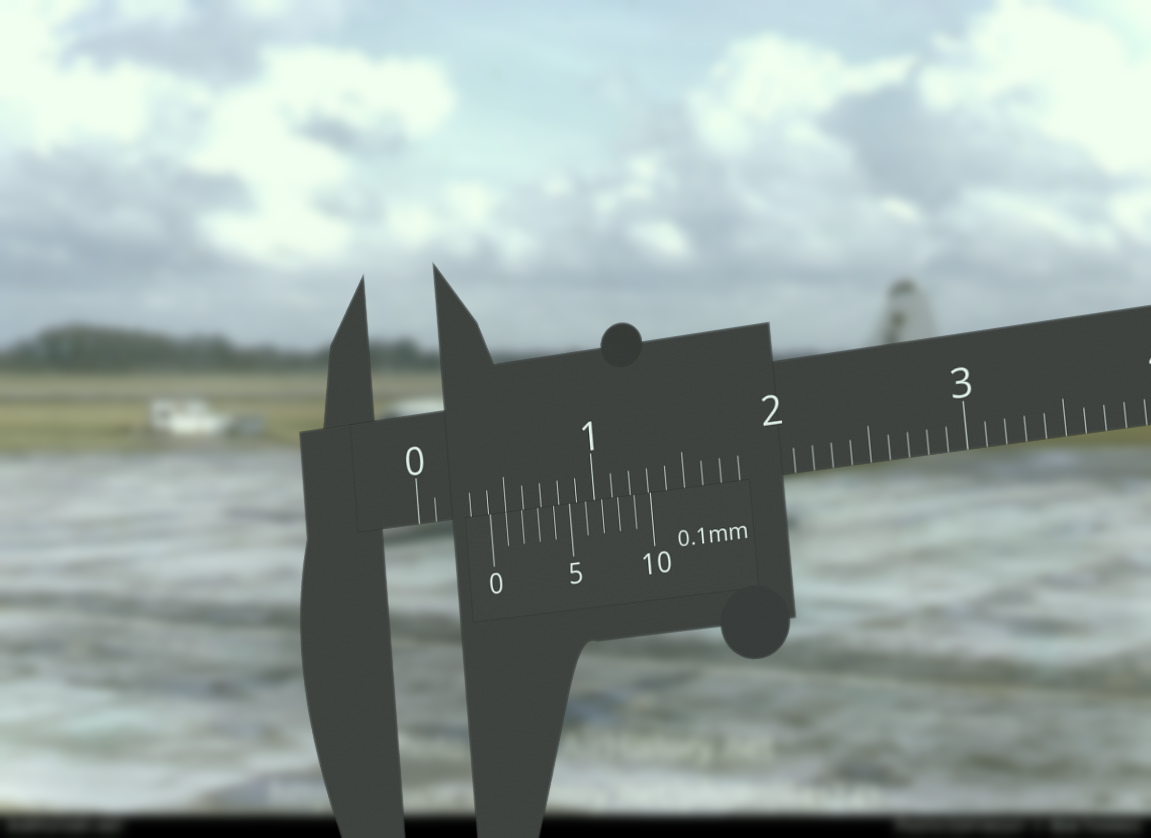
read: {"value": 4.1, "unit": "mm"}
